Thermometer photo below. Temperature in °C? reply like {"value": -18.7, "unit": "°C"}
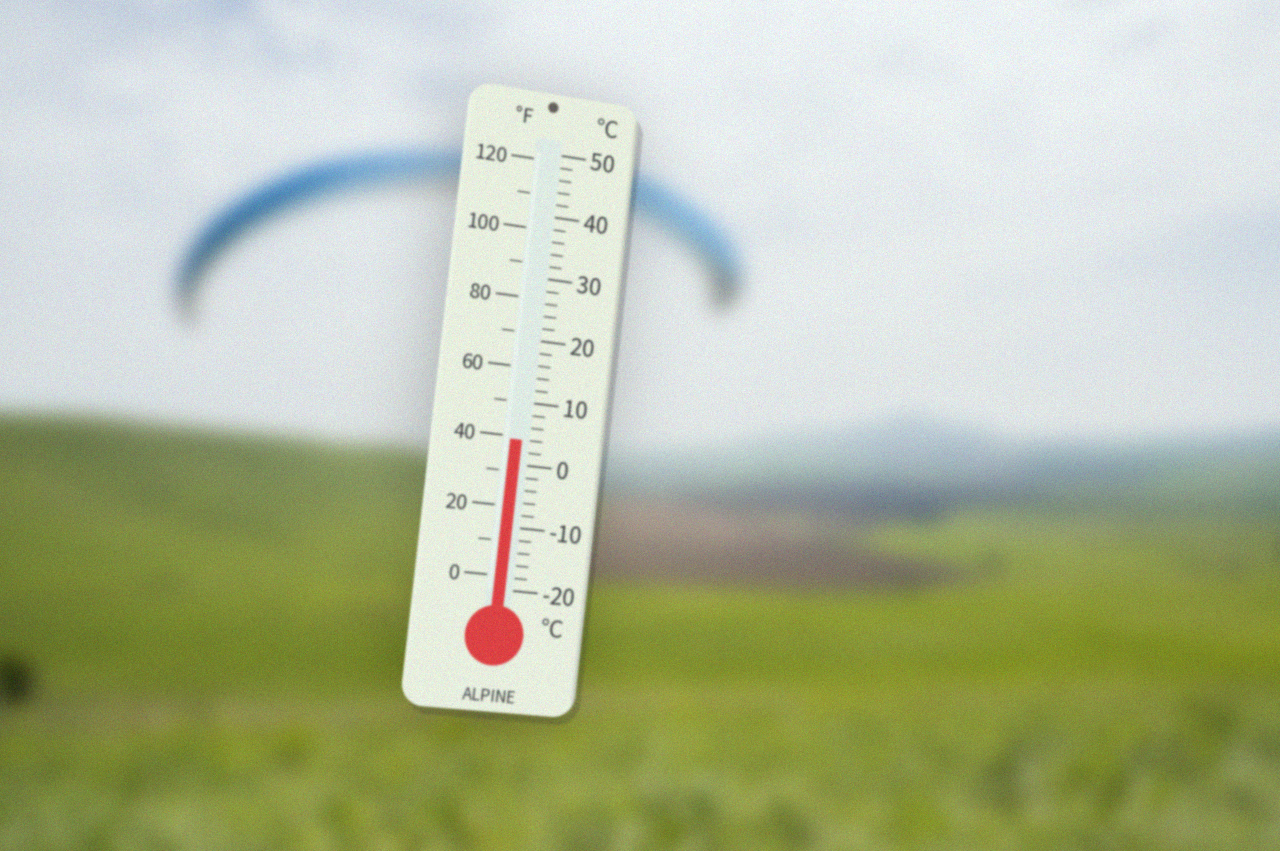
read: {"value": 4, "unit": "°C"}
